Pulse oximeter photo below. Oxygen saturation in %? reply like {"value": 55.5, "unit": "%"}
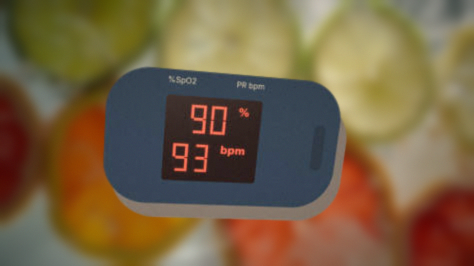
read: {"value": 90, "unit": "%"}
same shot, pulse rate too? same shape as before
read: {"value": 93, "unit": "bpm"}
